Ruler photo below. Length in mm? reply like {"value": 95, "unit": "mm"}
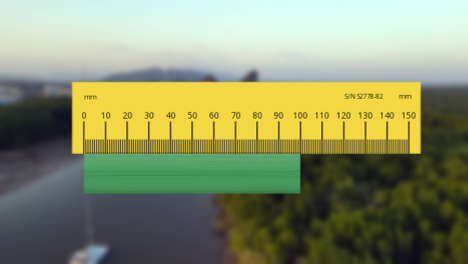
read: {"value": 100, "unit": "mm"}
